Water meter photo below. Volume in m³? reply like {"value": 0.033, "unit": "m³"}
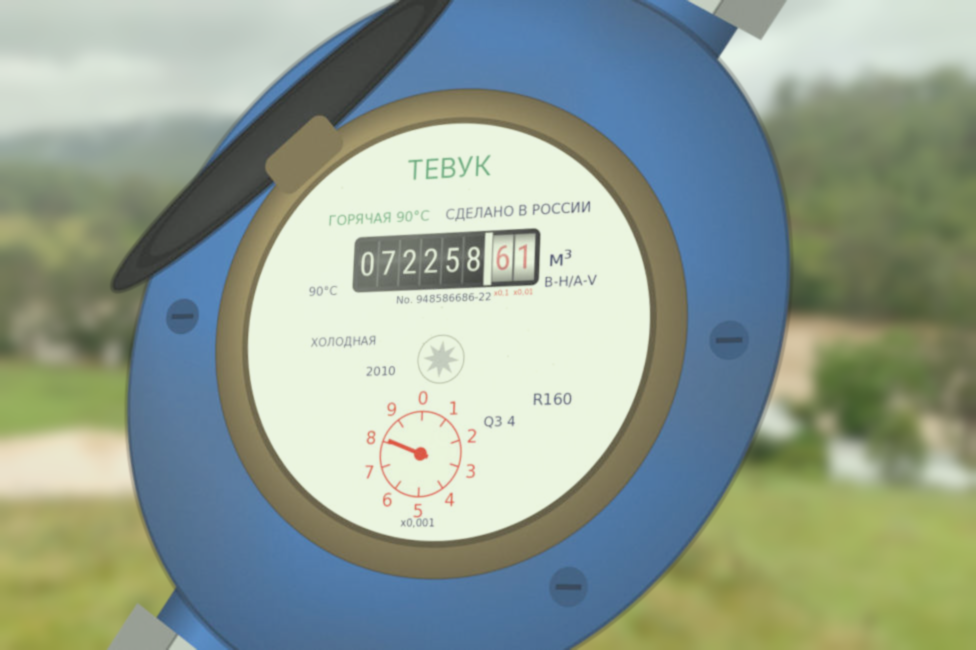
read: {"value": 72258.618, "unit": "m³"}
